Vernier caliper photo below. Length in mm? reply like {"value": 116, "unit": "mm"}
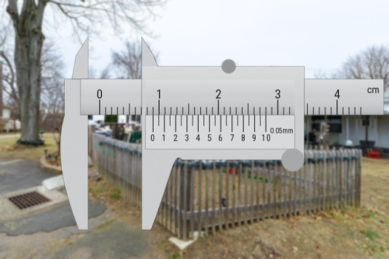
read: {"value": 9.0, "unit": "mm"}
